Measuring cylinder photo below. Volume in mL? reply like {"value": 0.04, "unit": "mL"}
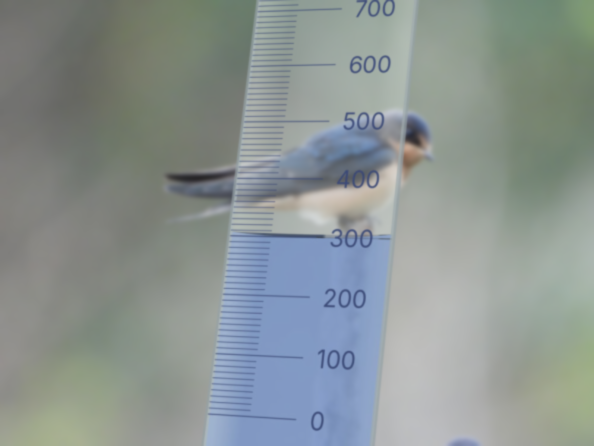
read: {"value": 300, "unit": "mL"}
